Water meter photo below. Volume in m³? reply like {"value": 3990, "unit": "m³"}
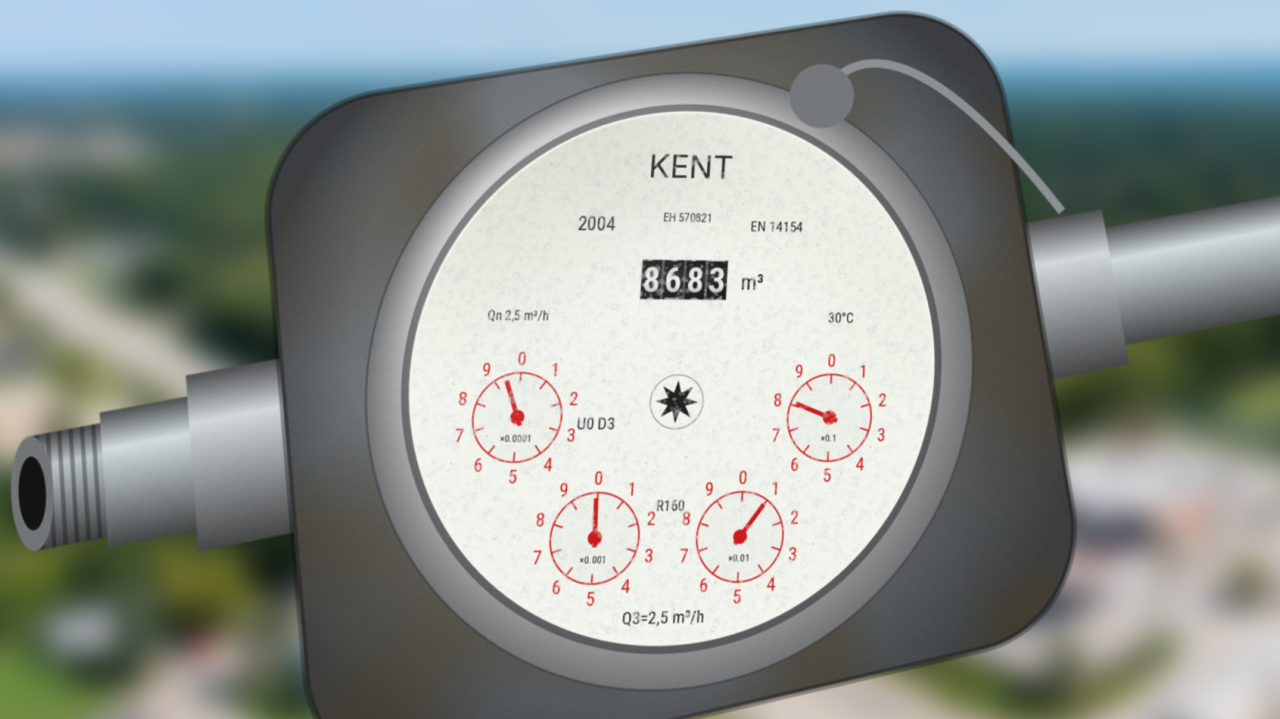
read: {"value": 8683.8099, "unit": "m³"}
